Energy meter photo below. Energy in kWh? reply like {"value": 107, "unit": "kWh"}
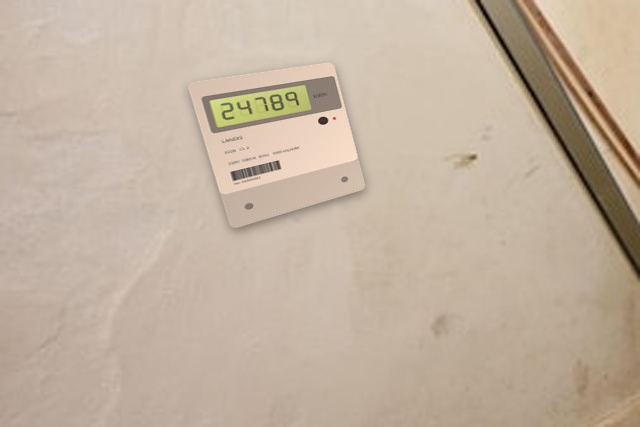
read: {"value": 24789, "unit": "kWh"}
